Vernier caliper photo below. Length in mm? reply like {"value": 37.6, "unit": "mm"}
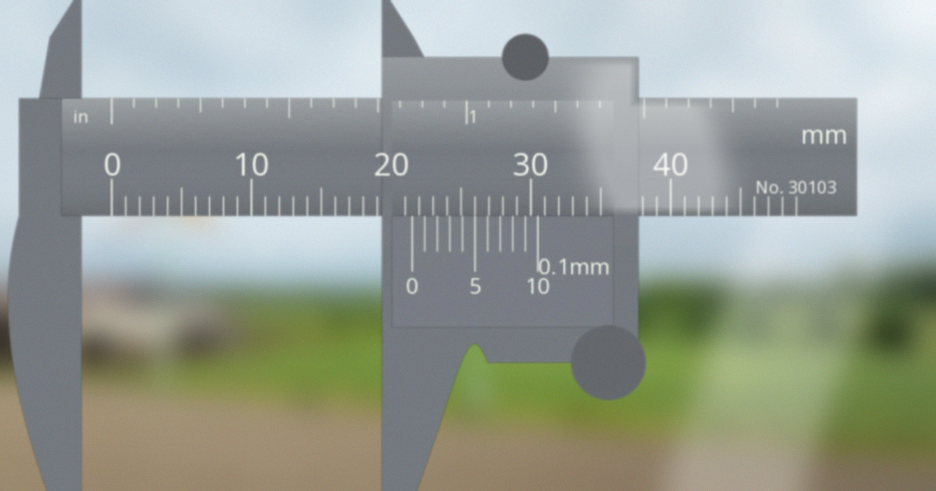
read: {"value": 21.5, "unit": "mm"}
